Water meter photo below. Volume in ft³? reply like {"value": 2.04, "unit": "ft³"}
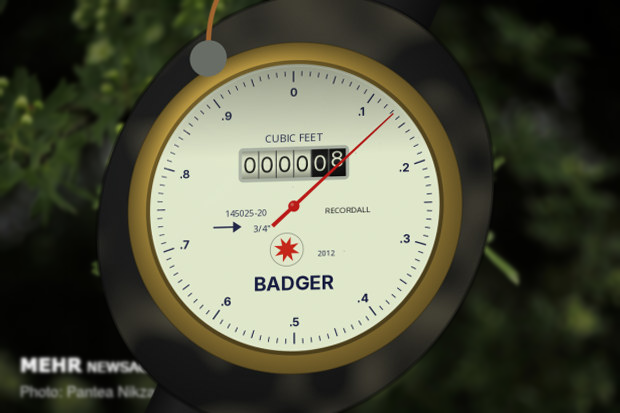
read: {"value": 8.13, "unit": "ft³"}
